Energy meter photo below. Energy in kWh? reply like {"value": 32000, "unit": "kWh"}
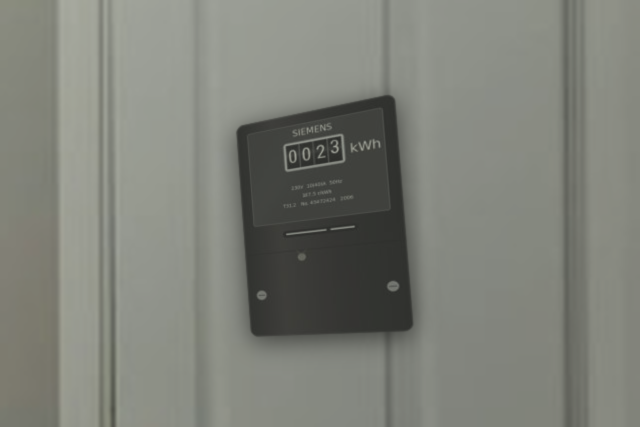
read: {"value": 23, "unit": "kWh"}
